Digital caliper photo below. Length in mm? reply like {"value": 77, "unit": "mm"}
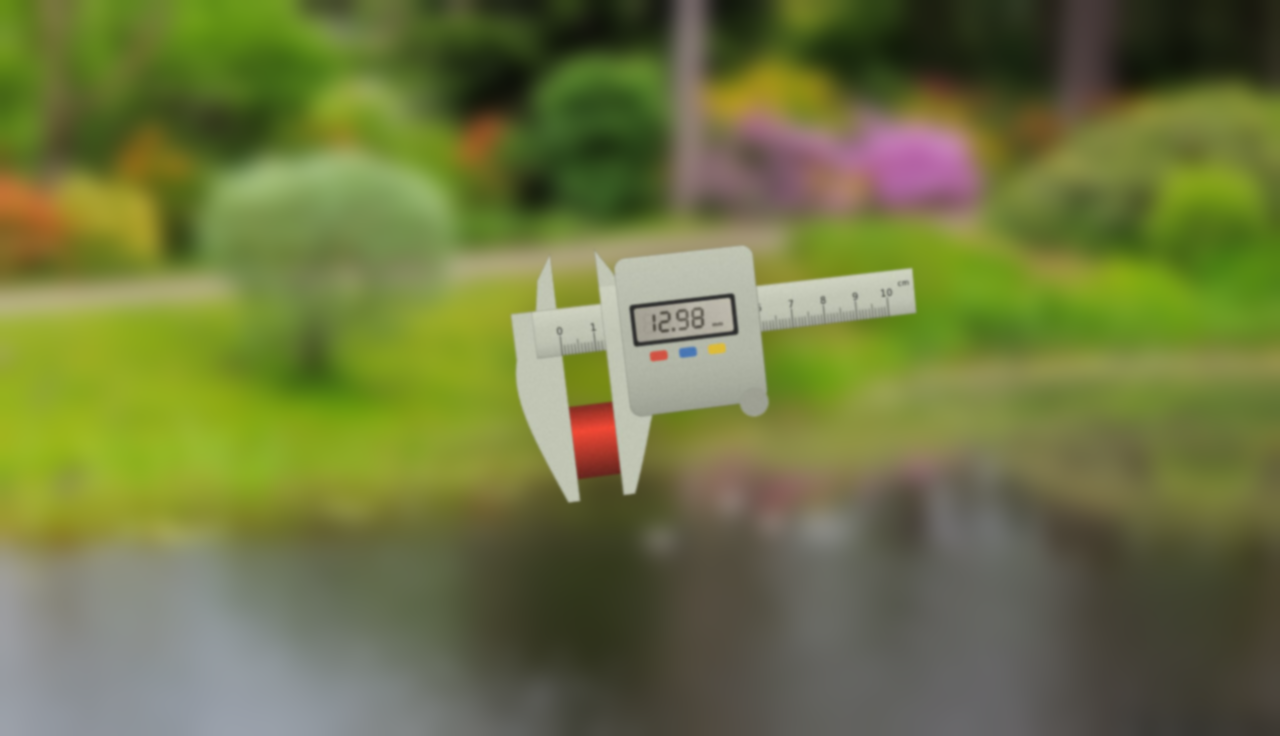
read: {"value": 12.98, "unit": "mm"}
